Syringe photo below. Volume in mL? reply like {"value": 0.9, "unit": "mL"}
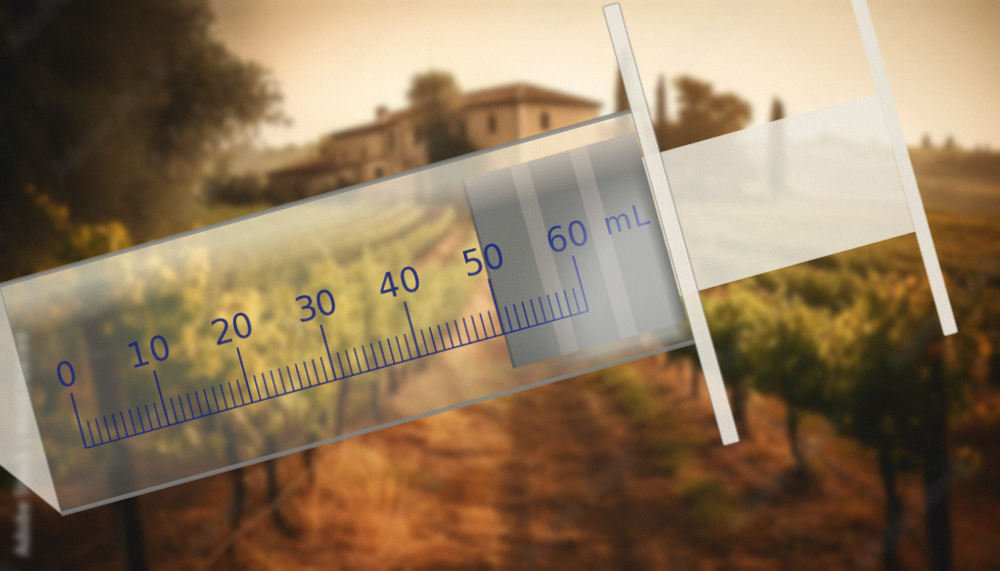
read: {"value": 50, "unit": "mL"}
